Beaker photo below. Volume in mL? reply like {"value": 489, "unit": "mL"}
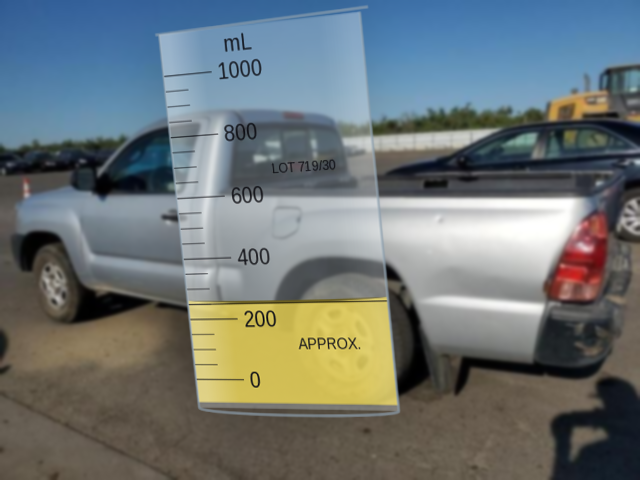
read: {"value": 250, "unit": "mL"}
